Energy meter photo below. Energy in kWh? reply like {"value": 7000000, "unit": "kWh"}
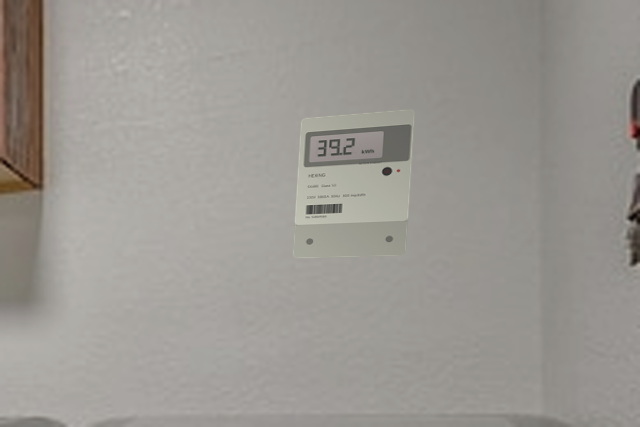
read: {"value": 39.2, "unit": "kWh"}
